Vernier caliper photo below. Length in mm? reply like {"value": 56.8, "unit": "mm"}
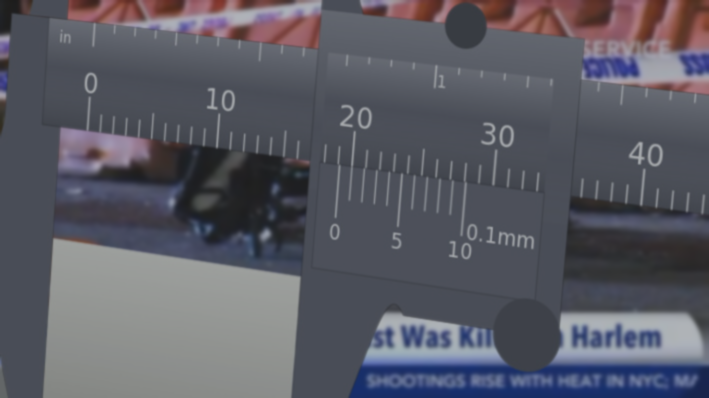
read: {"value": 19.1, "unit": "mm"}
